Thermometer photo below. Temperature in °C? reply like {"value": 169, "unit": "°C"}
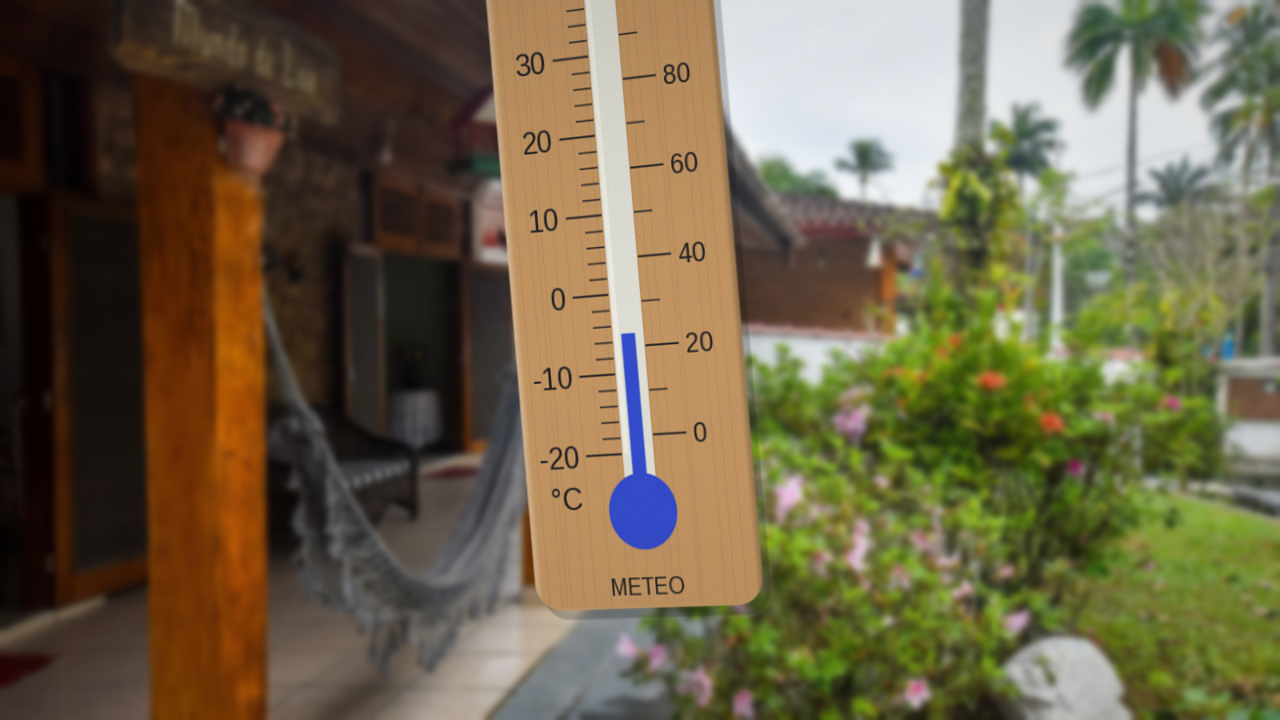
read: {"value": -5, "unit": "°C"}
